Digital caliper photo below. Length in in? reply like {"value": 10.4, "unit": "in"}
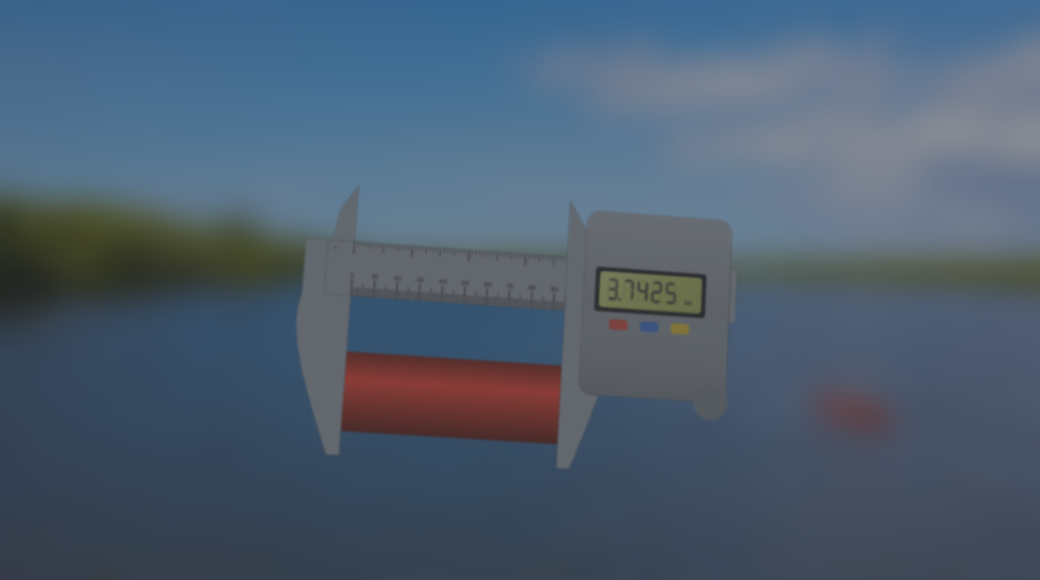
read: {"value": 3.7425, "unit": "in"}
